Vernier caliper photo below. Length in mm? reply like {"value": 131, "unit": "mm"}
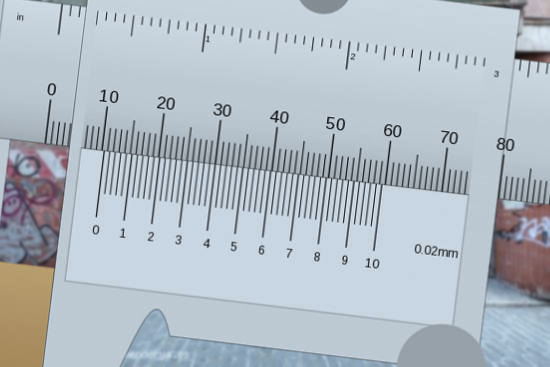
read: {"value": 10.4, "unit": "mm"}
